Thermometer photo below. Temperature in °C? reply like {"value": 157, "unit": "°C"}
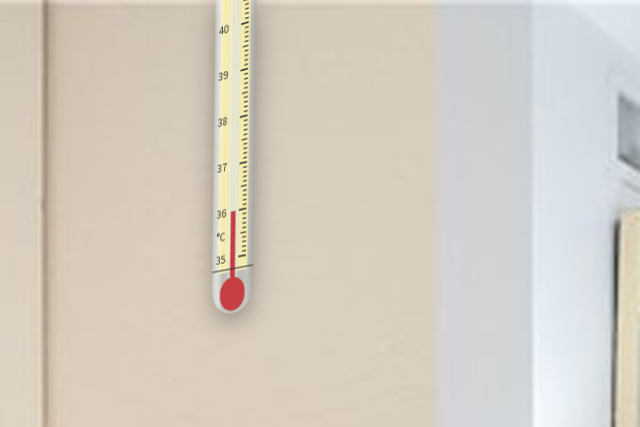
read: {"value": 36, "unit": "°C"}
